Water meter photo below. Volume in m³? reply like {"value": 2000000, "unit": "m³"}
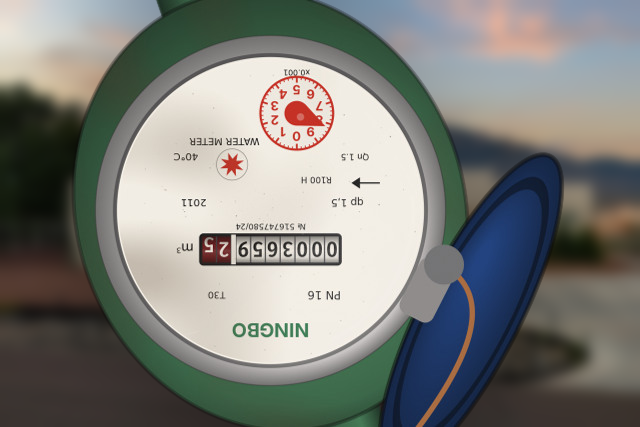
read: {"value": 3659.248, "unit": "m³"}
